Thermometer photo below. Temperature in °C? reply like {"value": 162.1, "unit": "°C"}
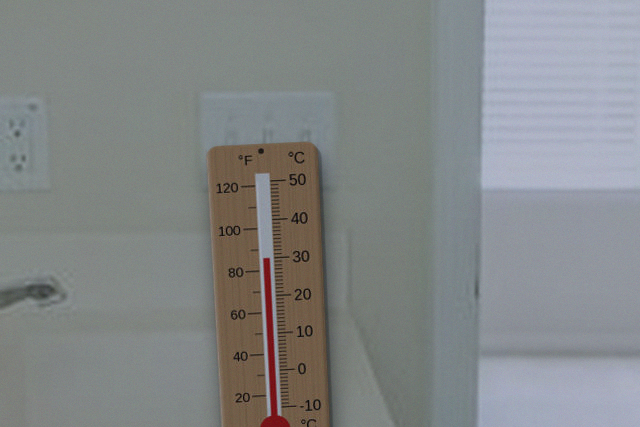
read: {"value": 30, "unit": "°C"}
